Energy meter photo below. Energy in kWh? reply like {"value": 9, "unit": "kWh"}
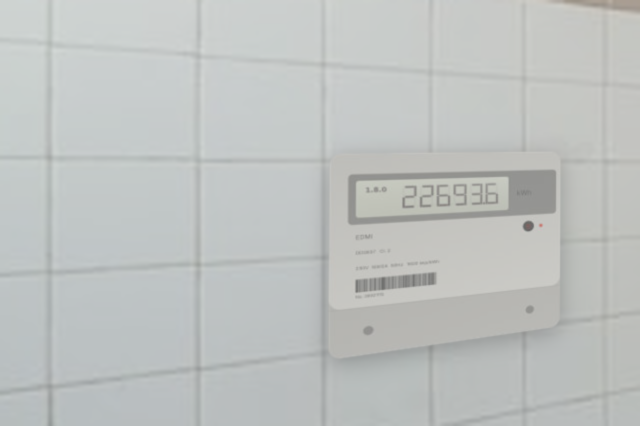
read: {"value": 22693.6, "unit": "kWh"}
